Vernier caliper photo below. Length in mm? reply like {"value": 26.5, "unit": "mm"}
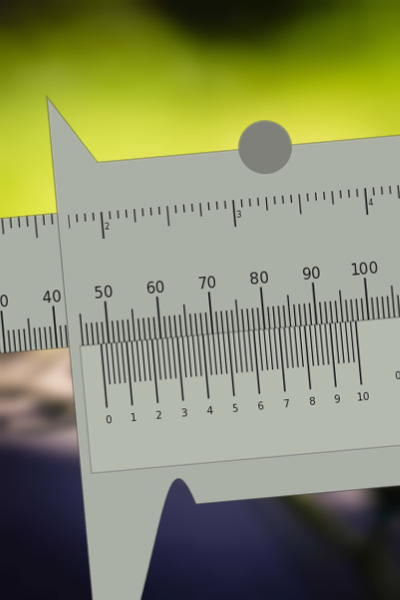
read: {"value": 48.5, "unit": "mm"}
